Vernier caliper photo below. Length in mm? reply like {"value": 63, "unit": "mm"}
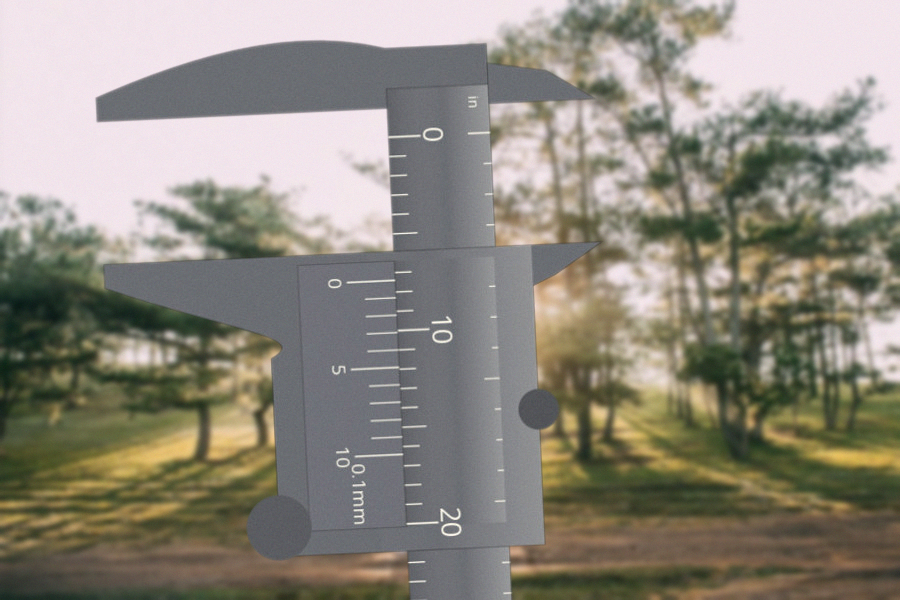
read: {"value": 7.4, "unit": "mm"}
